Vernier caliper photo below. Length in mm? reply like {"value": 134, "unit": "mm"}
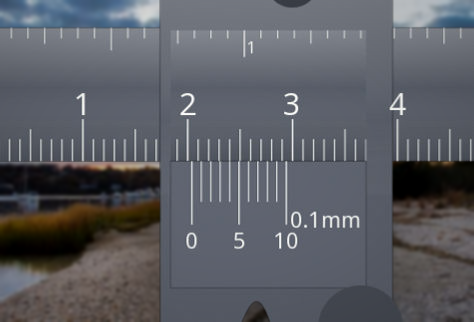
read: {"value": 20.4, "unit": "mm"}
